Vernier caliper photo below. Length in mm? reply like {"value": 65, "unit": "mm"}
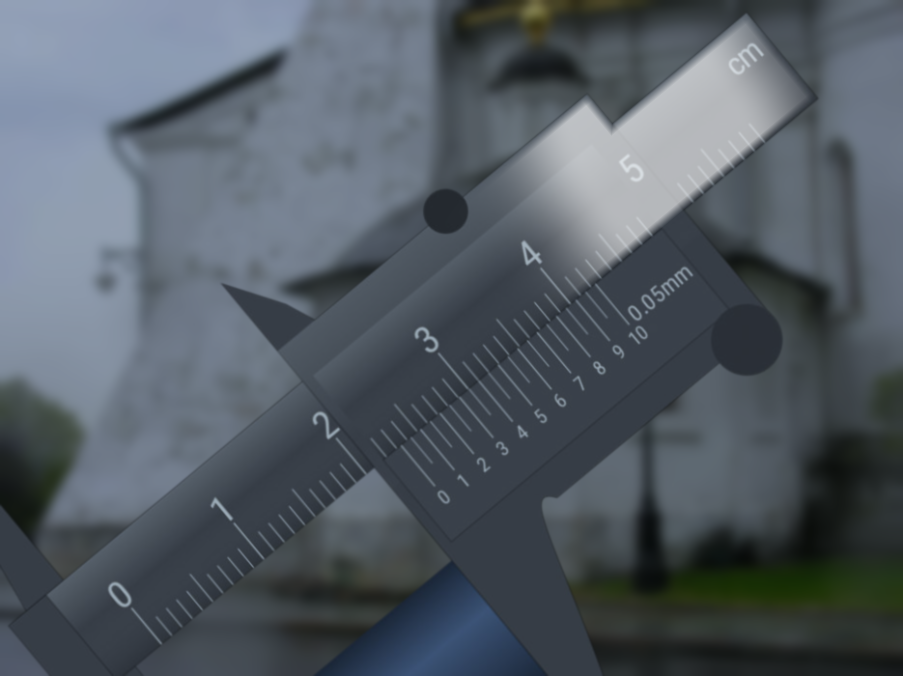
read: {"value": 23.4, "unit": "mm"}
